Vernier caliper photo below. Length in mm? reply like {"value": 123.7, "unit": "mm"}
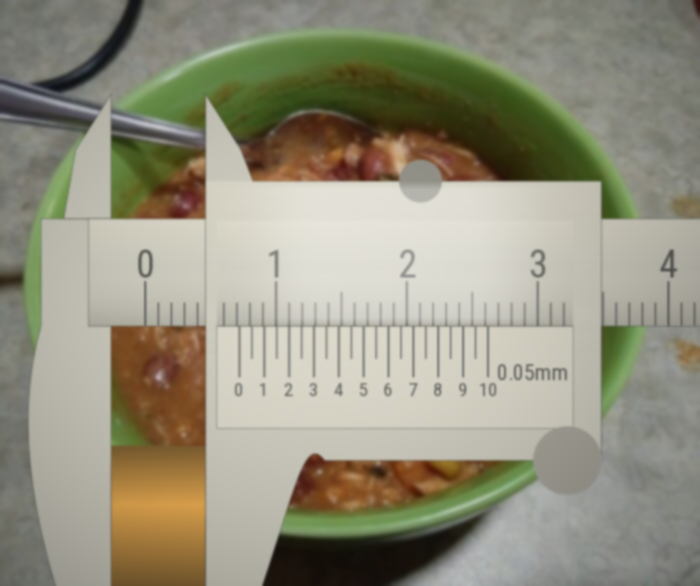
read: {"value": 7.2, "unit": "mm"}
